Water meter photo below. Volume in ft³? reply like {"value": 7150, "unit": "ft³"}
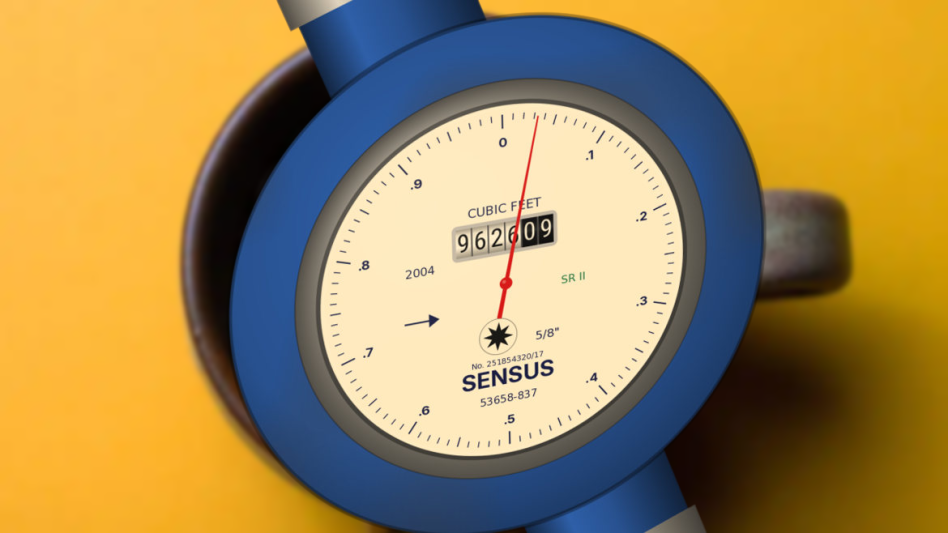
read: {"value": 962609.03, "unit": "ft³"}
